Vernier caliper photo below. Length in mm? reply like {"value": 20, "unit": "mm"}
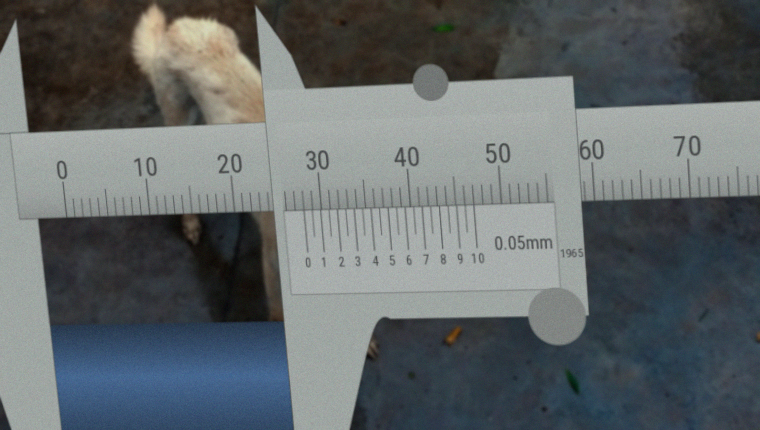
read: {"value": 28.0, "unit": "mm"}
